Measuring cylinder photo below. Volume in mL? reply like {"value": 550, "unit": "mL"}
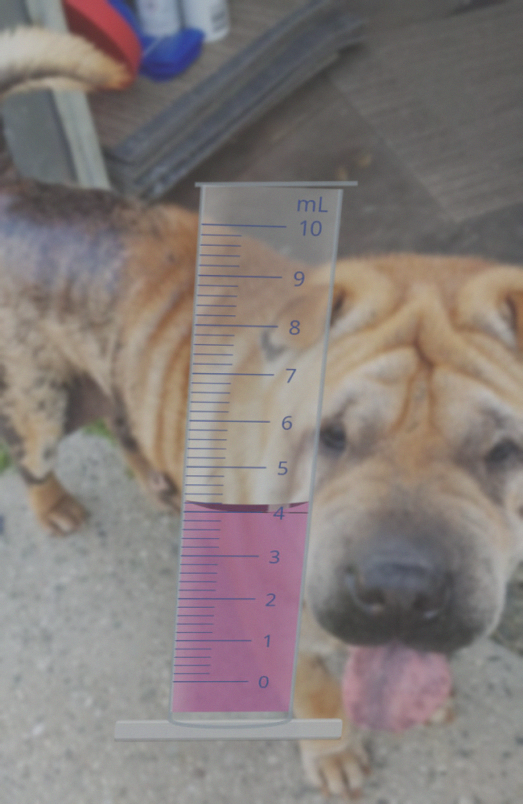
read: {"value": 4, "unit": "mL"}
